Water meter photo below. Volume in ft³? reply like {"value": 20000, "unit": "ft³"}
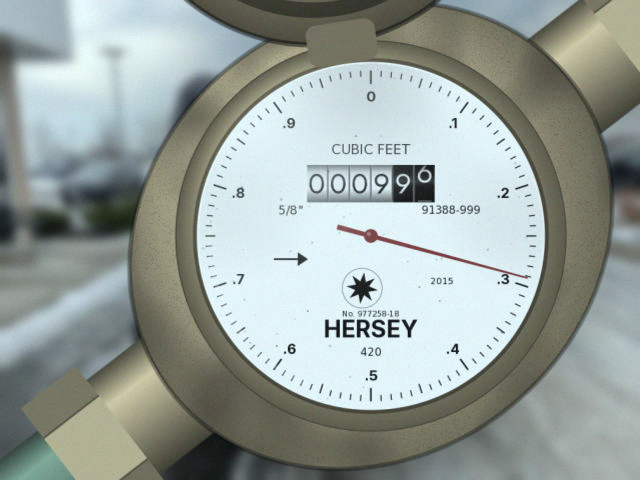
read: {"value": 996.29, "unit": "ft³"}
